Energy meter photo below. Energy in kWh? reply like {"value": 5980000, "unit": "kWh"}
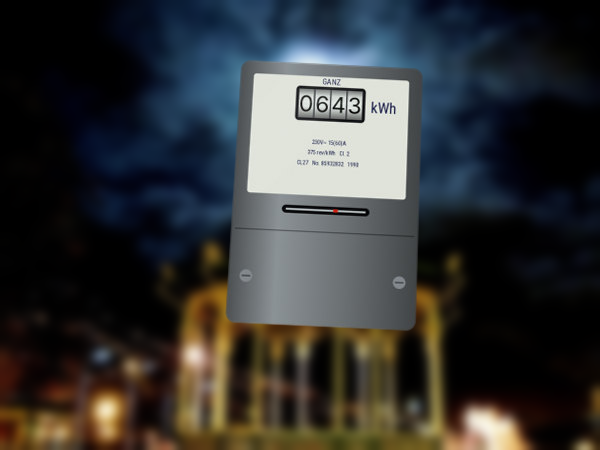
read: {"value": 643, "unit": "kWh"}
